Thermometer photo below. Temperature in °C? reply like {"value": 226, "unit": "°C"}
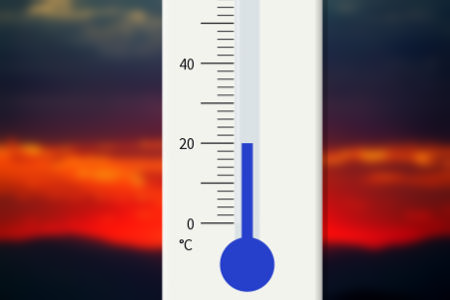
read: {"value": 20, "unit": "°C"}
